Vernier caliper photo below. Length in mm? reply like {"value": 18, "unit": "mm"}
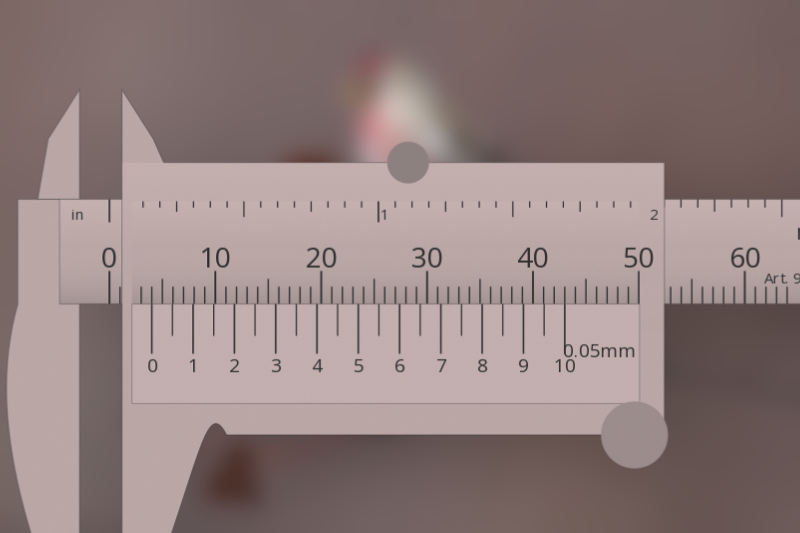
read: {"value": 4.0, "unit": "mm"}
